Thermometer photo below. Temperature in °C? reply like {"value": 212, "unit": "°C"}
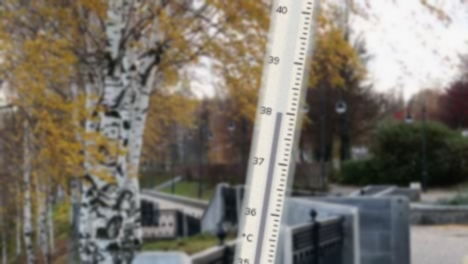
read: {"value": 38, "unit": "°C"}
